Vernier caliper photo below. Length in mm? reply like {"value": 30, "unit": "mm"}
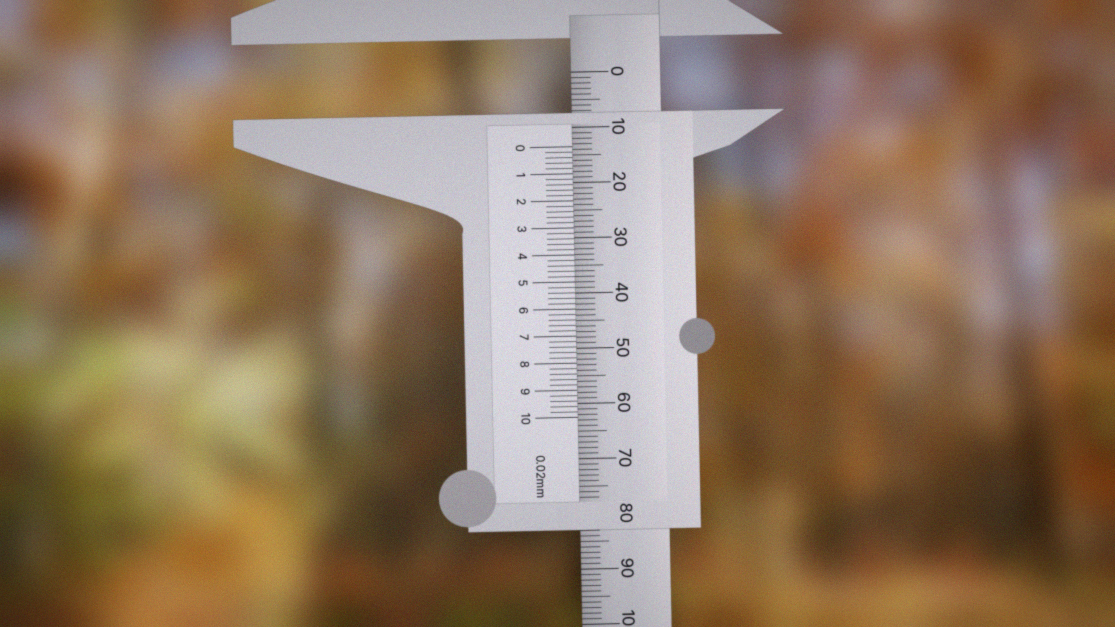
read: {"value": 13.5, "unit": "mm"}
